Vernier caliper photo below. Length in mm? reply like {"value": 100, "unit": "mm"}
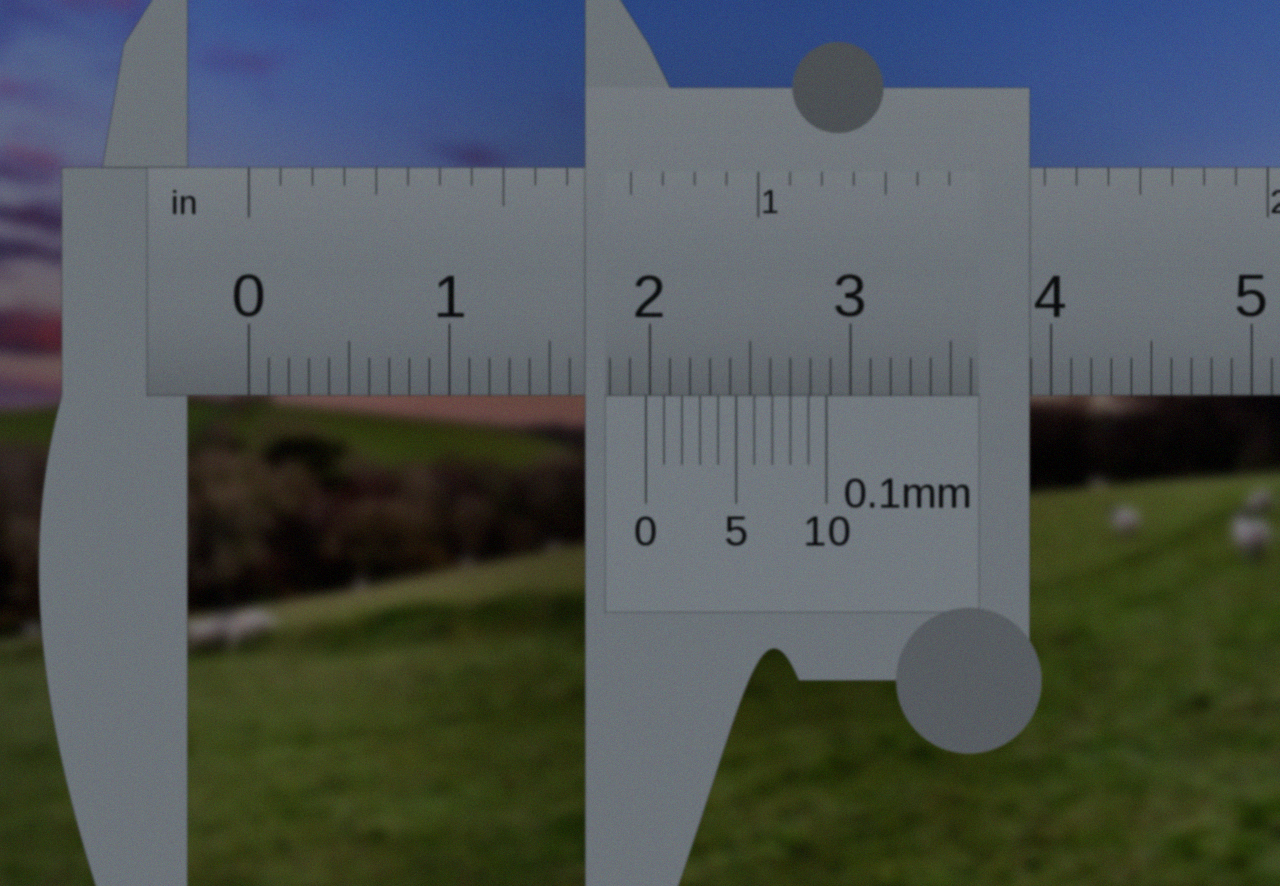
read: {"value": 19.8, "unit": "mm"}
